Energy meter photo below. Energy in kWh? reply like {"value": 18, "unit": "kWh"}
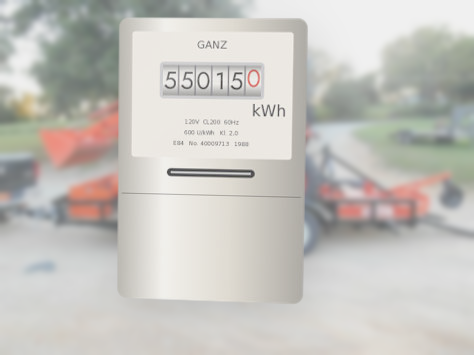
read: {"value": 55015.0, "unit": "kWh"}
